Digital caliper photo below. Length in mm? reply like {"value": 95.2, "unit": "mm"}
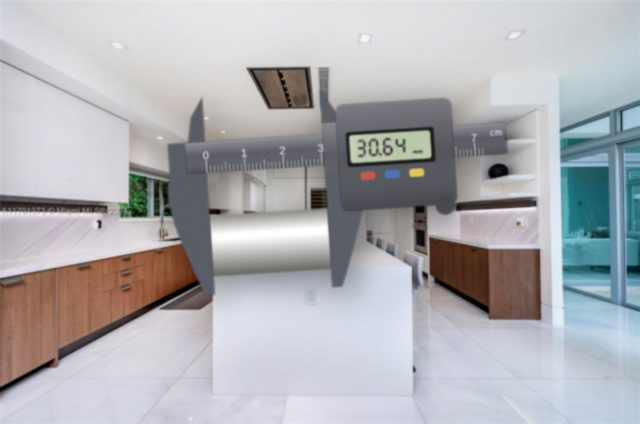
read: {"value": 30.64, "unit": "mm"}
